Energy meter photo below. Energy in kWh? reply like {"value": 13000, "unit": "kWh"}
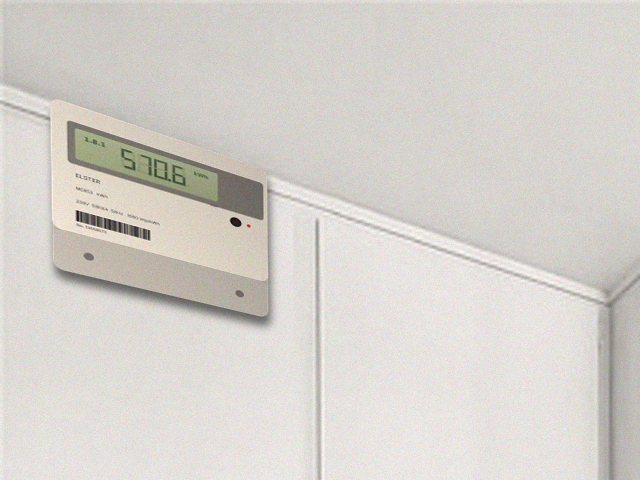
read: {"value": 570.6, "unit": "kWh"}
